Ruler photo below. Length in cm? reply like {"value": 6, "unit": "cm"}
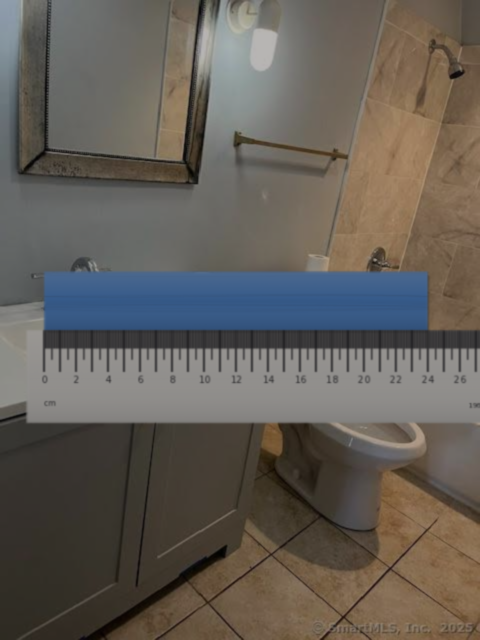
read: {"value": 24, "unit": "cm"}
